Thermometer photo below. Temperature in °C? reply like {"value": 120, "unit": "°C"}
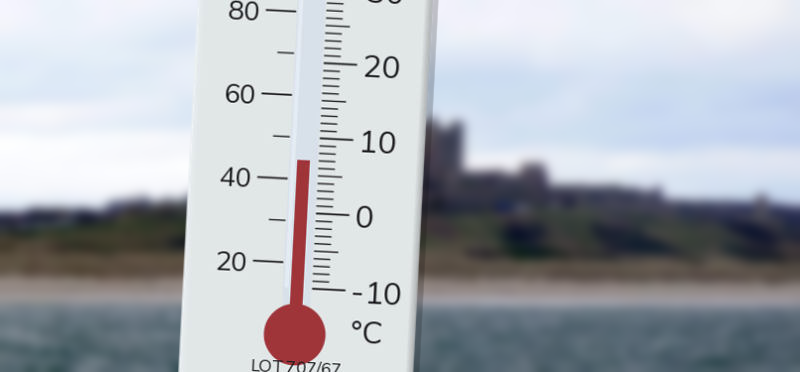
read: {"value": 7, "unit": "°C"}
